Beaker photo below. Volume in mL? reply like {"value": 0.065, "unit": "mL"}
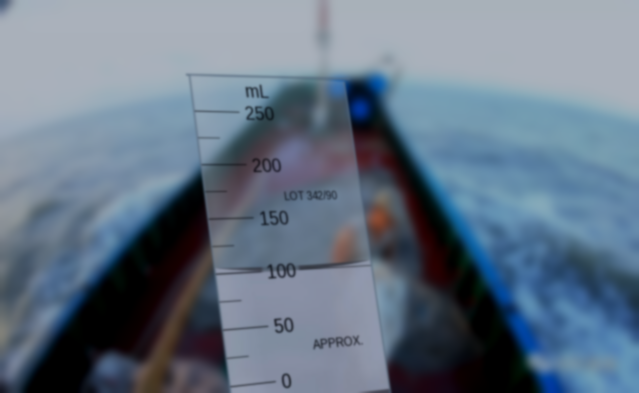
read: {"value": 100, "unit": "mL"}
